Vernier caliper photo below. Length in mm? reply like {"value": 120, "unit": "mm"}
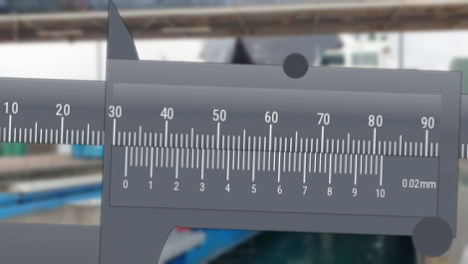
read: {"value": 32.5, "unit": "mm"}
